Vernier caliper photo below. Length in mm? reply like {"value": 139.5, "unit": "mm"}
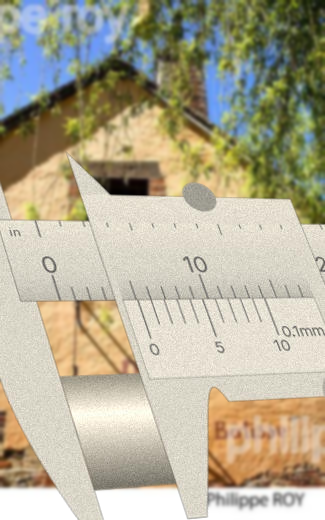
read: {"value": 5.1, "unit": "mm"}
